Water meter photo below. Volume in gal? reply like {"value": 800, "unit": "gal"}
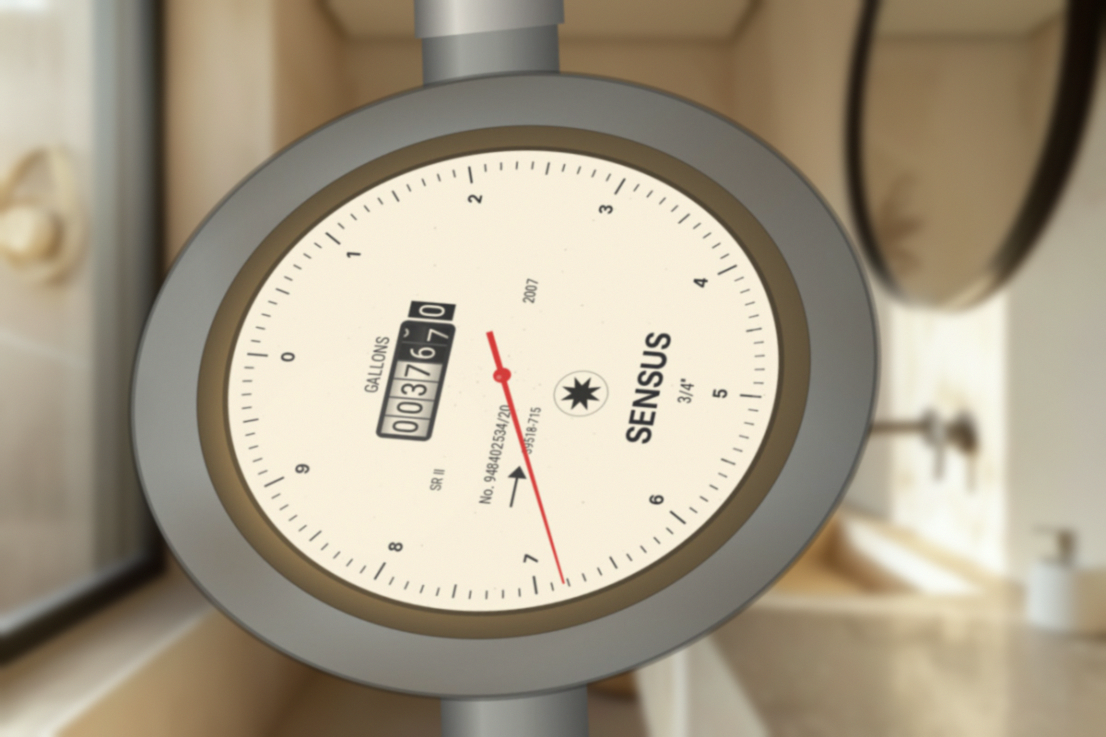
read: {"value": 37666.8, "unit": "gal"}
